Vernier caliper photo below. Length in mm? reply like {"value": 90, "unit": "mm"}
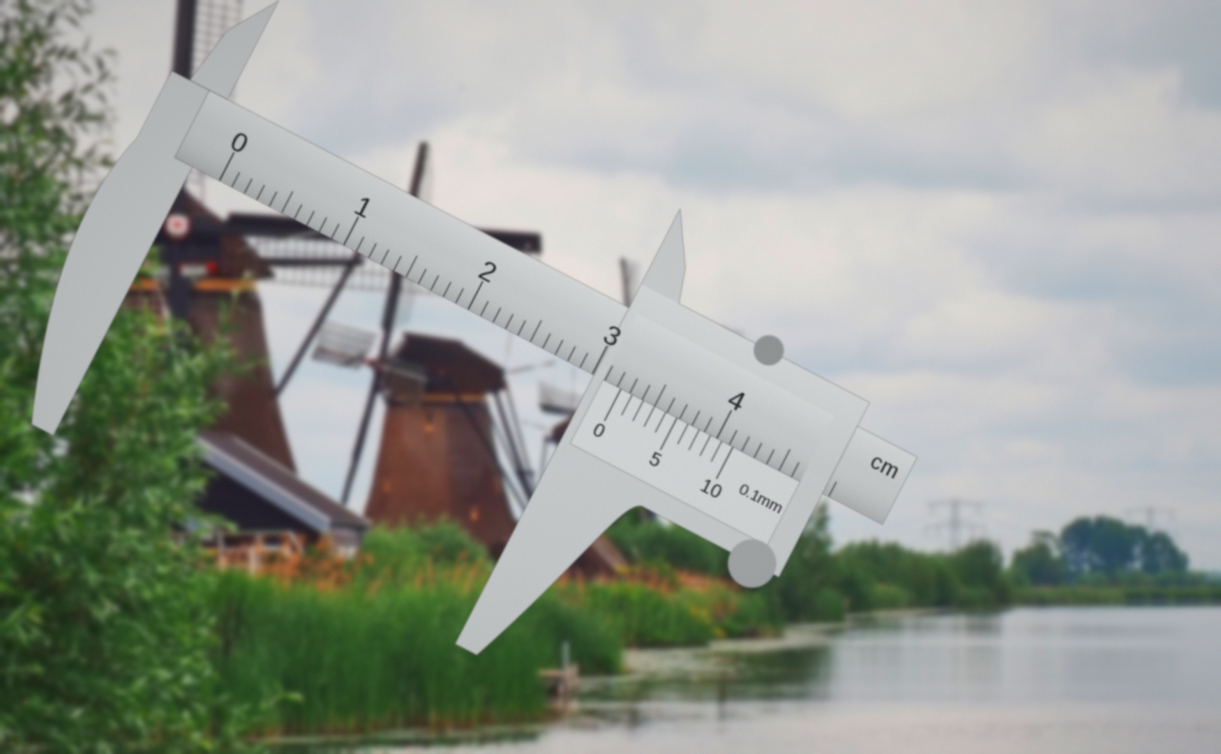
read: {"value": 32.3, "unit": "mm"}
